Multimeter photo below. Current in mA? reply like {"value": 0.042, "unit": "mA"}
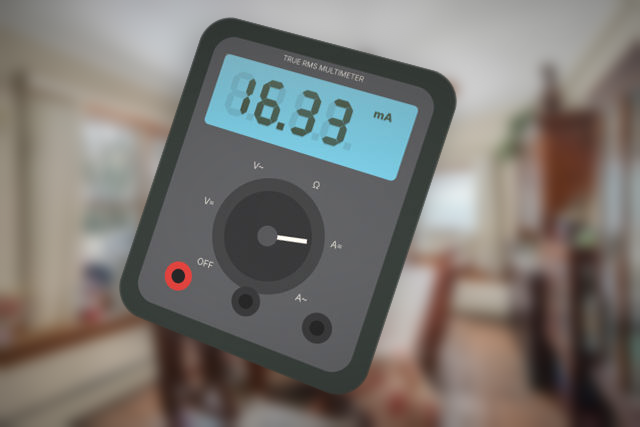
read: {"value": 16.33, "unit": "mA"}
